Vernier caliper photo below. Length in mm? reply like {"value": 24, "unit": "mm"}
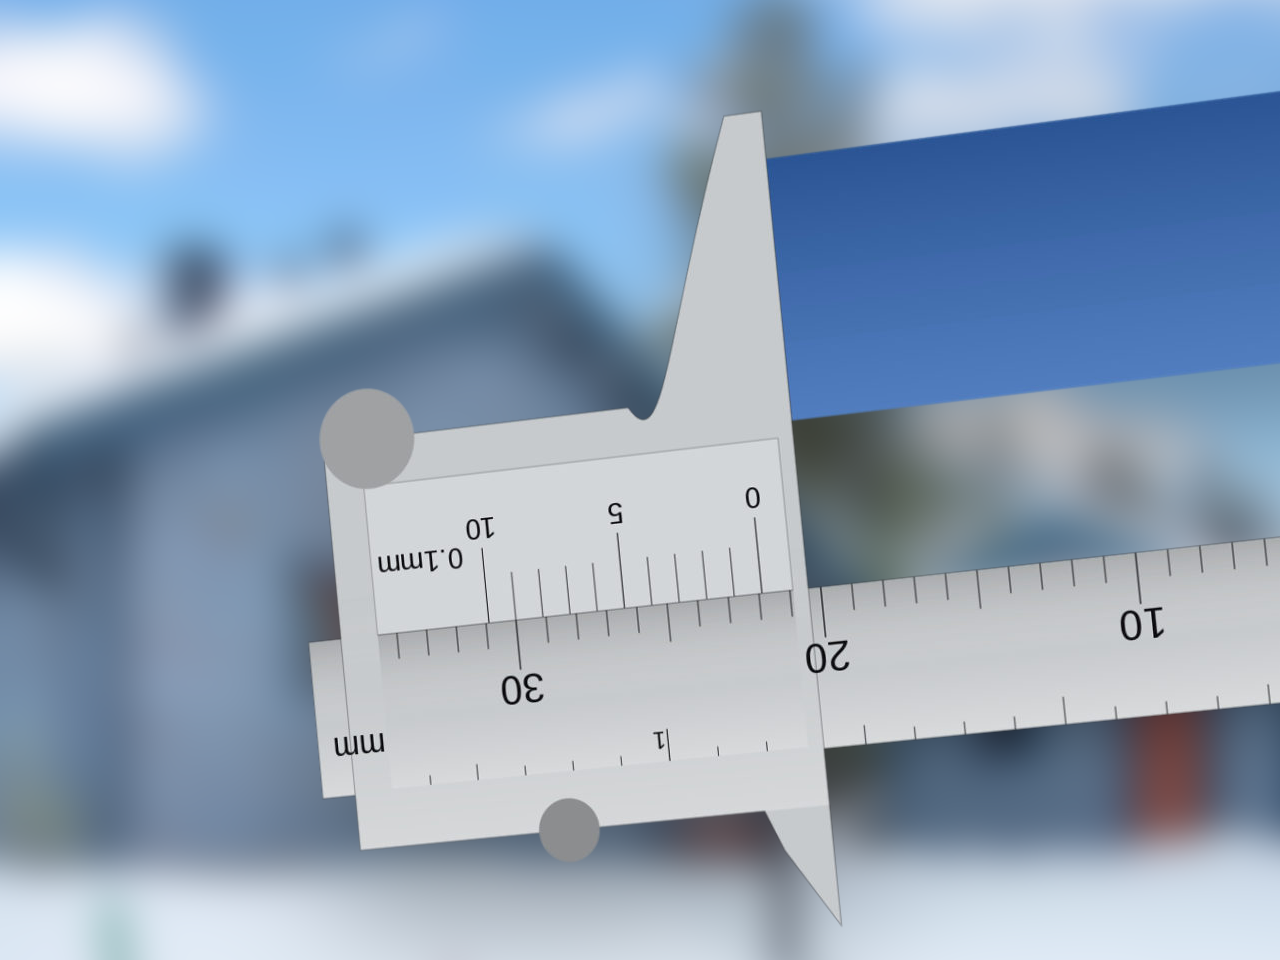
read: {"value": 21.9, "unit": "mm"}
